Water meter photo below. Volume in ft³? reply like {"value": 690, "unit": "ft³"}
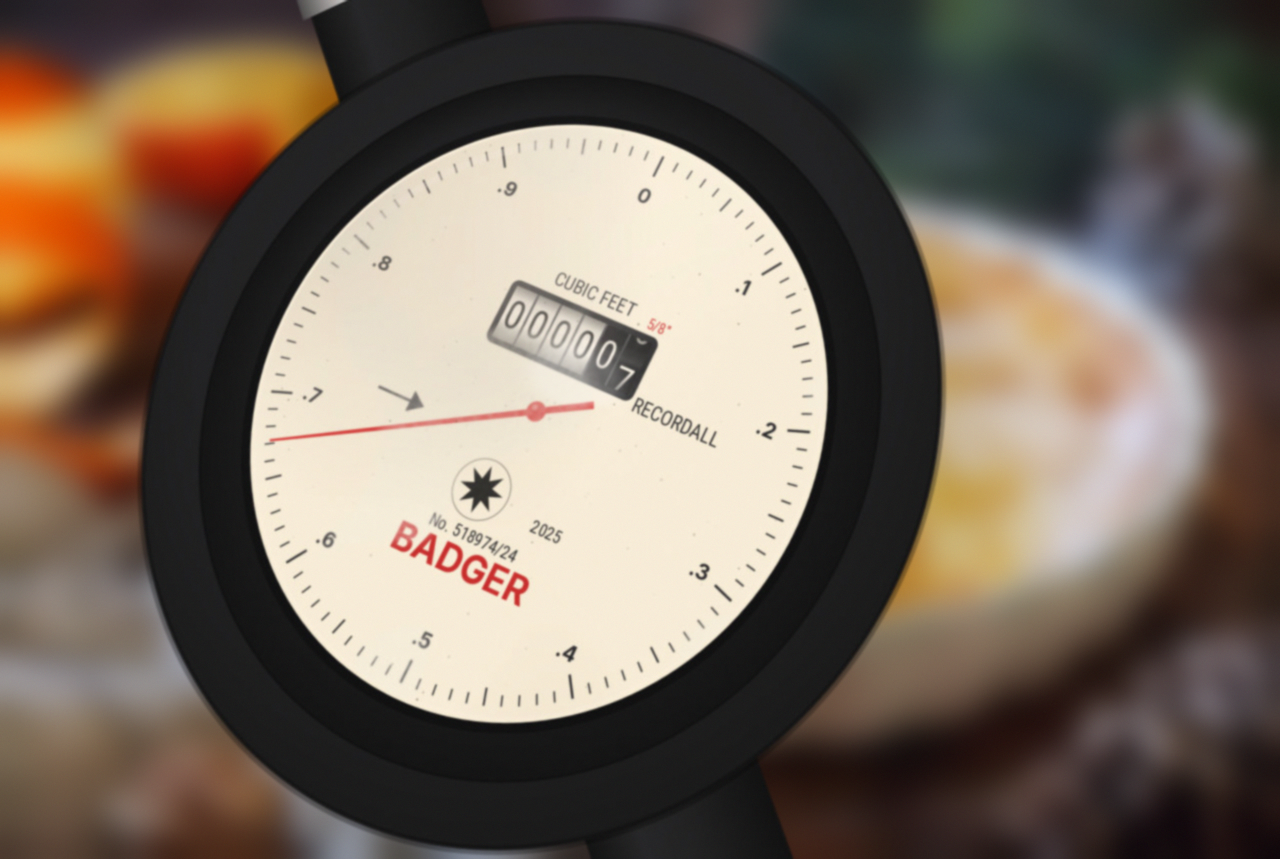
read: {"value": 6.67, "unit": "ft³"}
